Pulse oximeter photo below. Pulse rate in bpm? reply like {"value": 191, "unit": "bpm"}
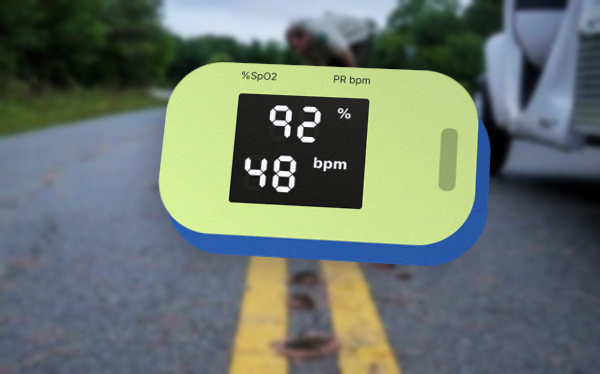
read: {"value": 48, "unit": "bpm"}
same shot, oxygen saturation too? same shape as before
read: {"value": 92, "unit": "%"}
